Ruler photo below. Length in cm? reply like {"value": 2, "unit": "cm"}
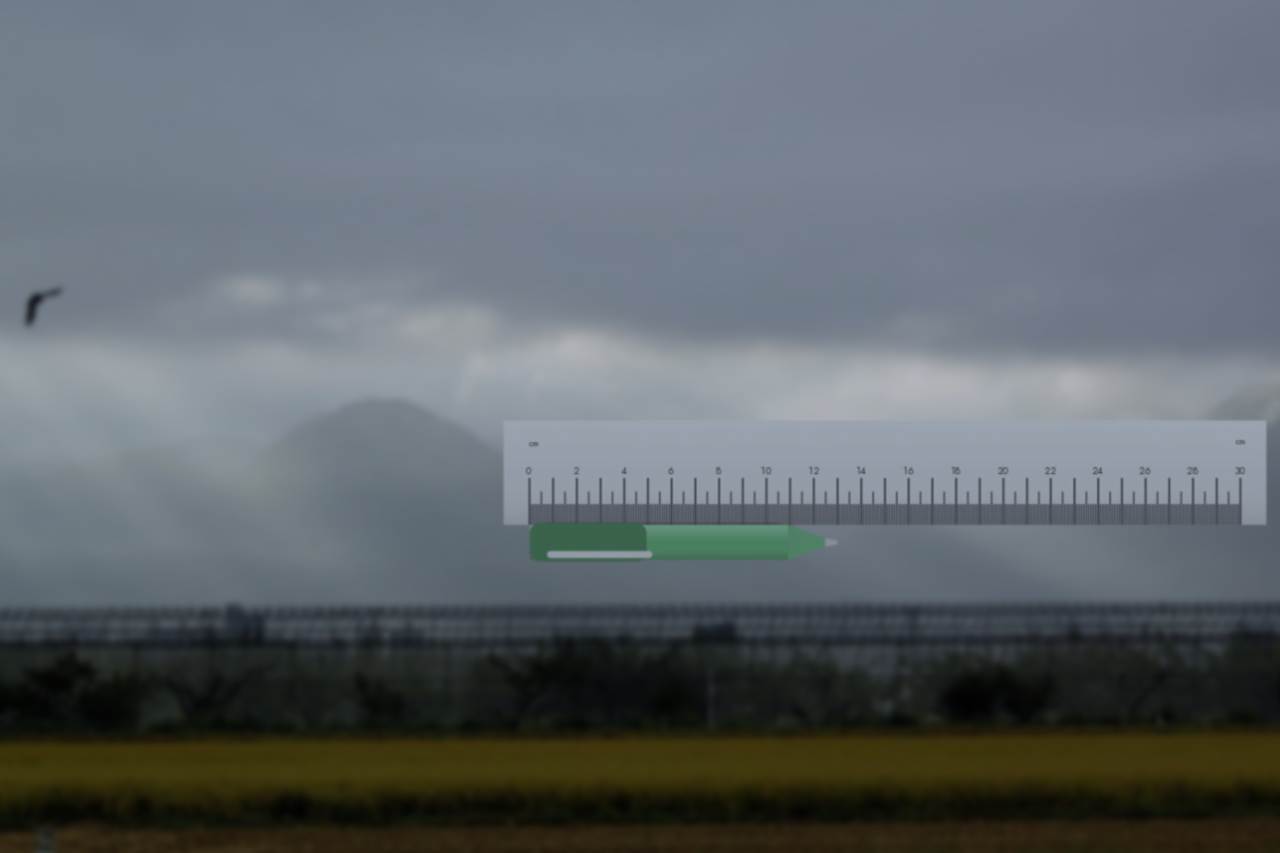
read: {"value": 13, "unit": "cm"}
